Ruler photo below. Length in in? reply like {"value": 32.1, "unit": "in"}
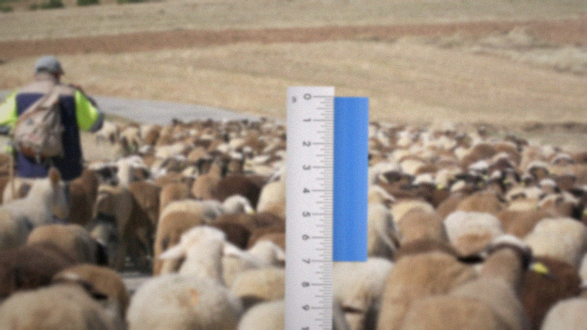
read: {"value": 7, "unit": "in"}
